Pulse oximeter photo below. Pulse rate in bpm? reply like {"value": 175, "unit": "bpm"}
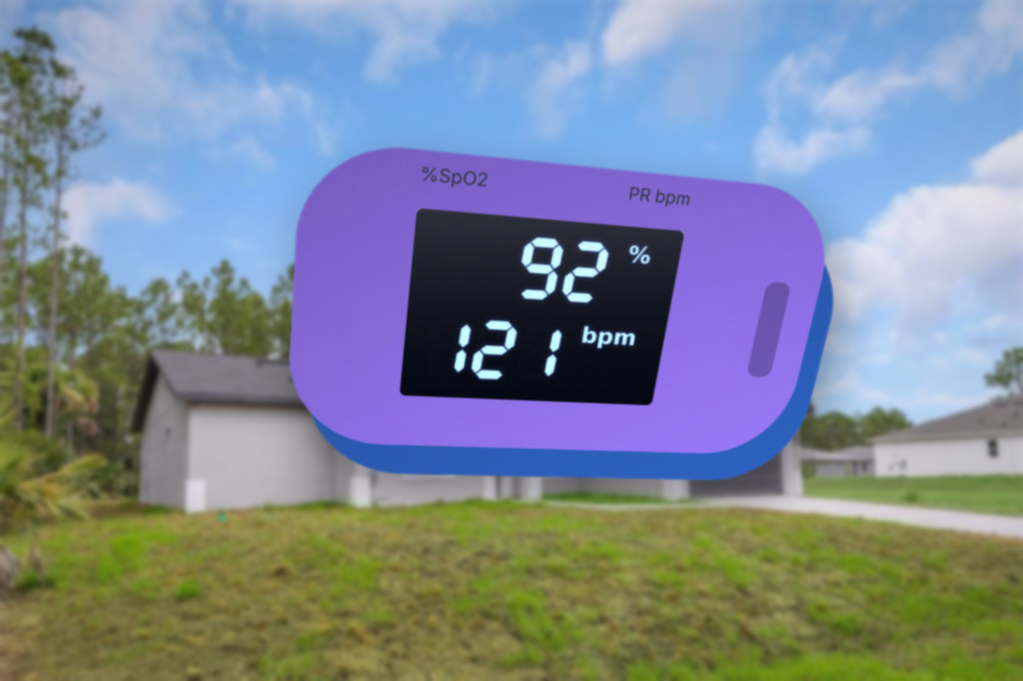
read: {"value": 121, "unit": "bpm"}
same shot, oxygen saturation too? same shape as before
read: {"value": 92, "unit": "%"}
